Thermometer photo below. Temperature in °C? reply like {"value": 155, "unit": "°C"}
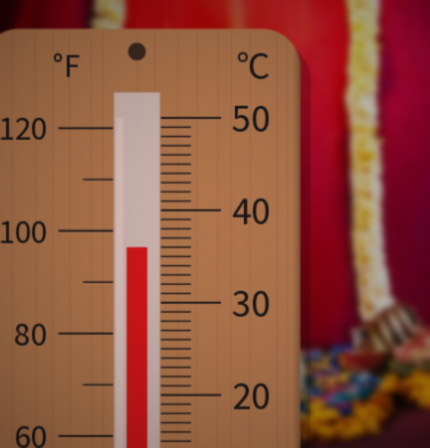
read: {"value": 36, "unit": "°C"}
